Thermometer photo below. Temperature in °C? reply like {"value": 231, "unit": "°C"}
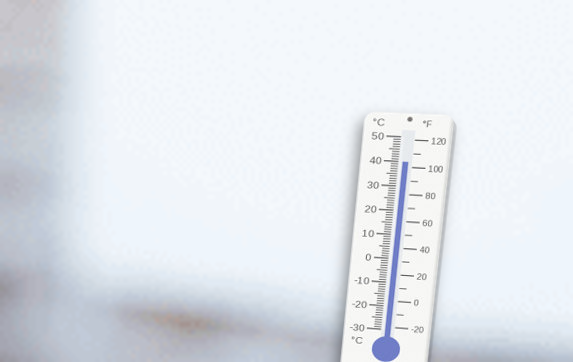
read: {"value": 40, "unit": "°C"}
